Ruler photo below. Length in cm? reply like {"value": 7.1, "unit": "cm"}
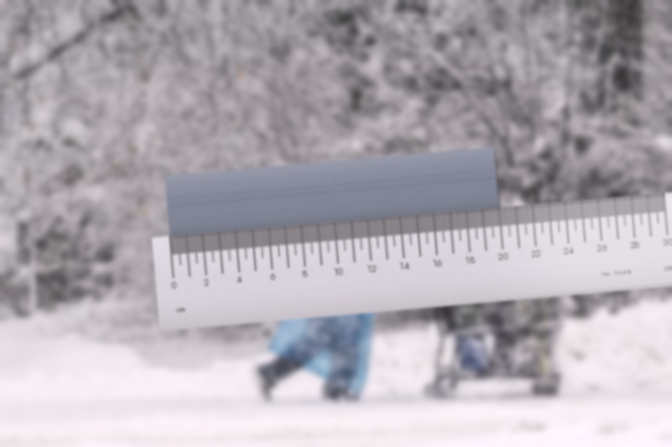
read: {"value": 20, "unit": "cm"}
